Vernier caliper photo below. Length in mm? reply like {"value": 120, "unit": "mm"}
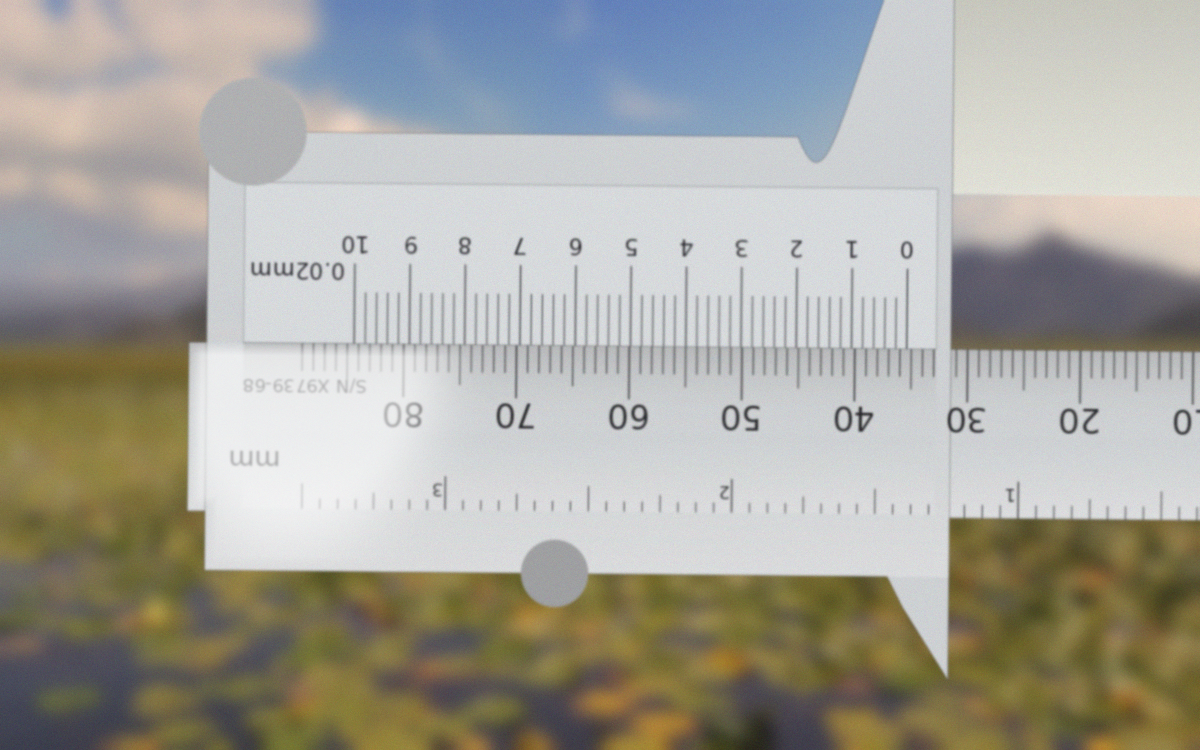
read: {"value": 35.4, "unit": "mm"}
